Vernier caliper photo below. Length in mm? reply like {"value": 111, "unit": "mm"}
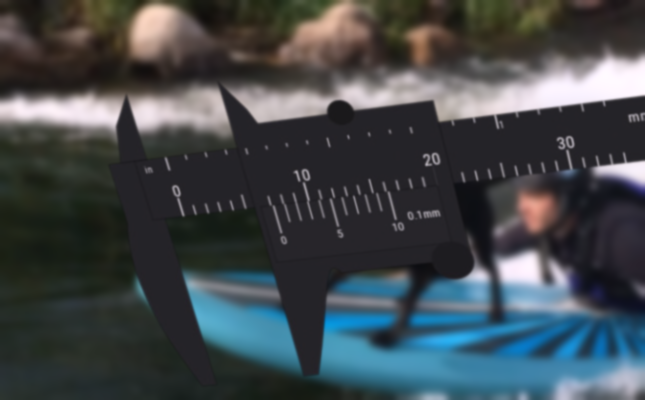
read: {"value": 7.2, "unit": "mm"}
